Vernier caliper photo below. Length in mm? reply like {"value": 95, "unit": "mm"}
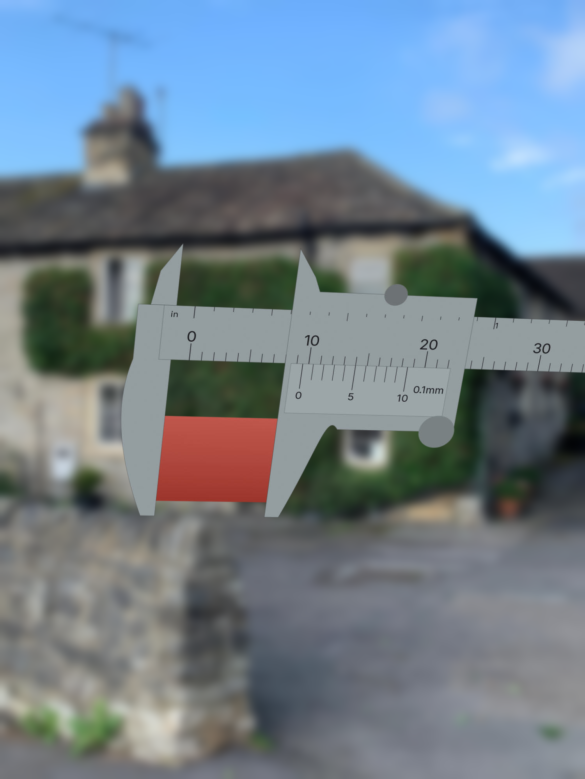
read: {"value": 9.5, "unit": "mm"}
